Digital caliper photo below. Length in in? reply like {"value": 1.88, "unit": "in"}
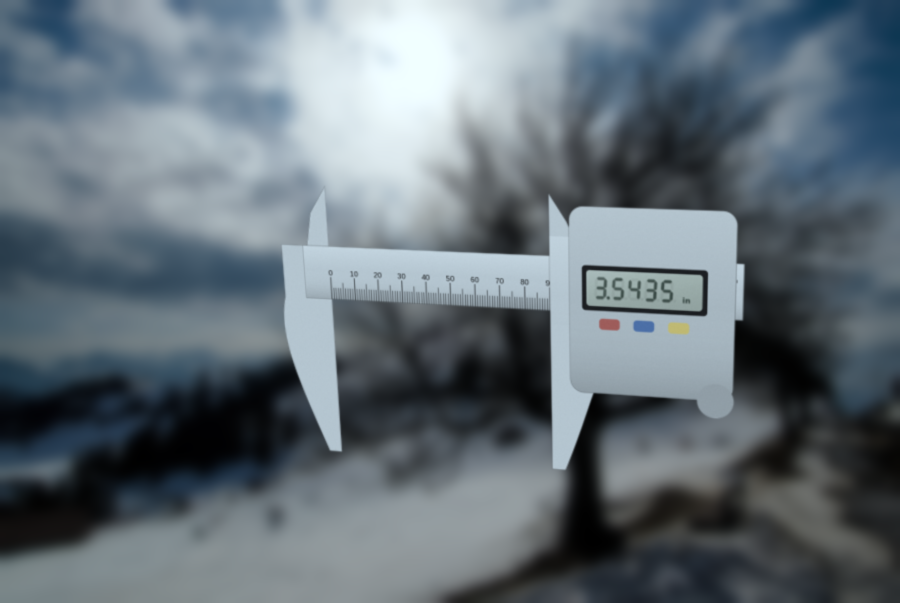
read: {"value": 3.5435, "unit": "in"}
